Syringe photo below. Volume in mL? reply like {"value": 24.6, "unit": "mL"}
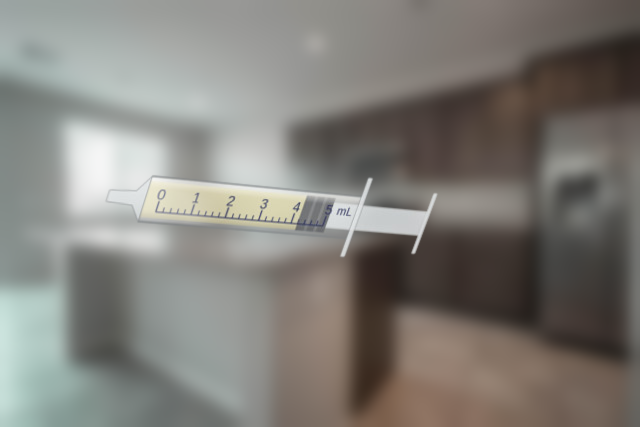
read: {"value": 4.2, "unit": "mL"}
